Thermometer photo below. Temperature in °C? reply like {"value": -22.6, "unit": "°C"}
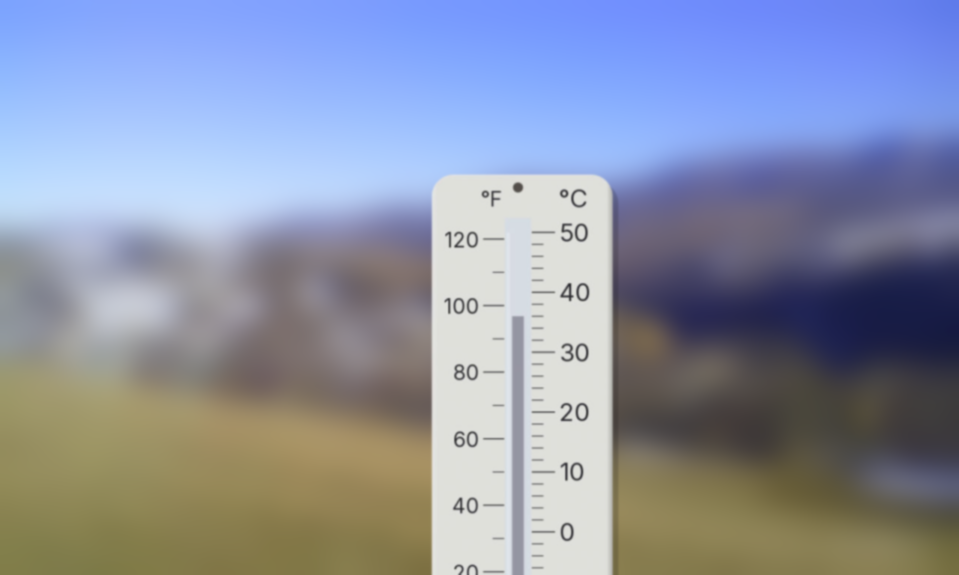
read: {"value": 36, "unit": "°C"}
